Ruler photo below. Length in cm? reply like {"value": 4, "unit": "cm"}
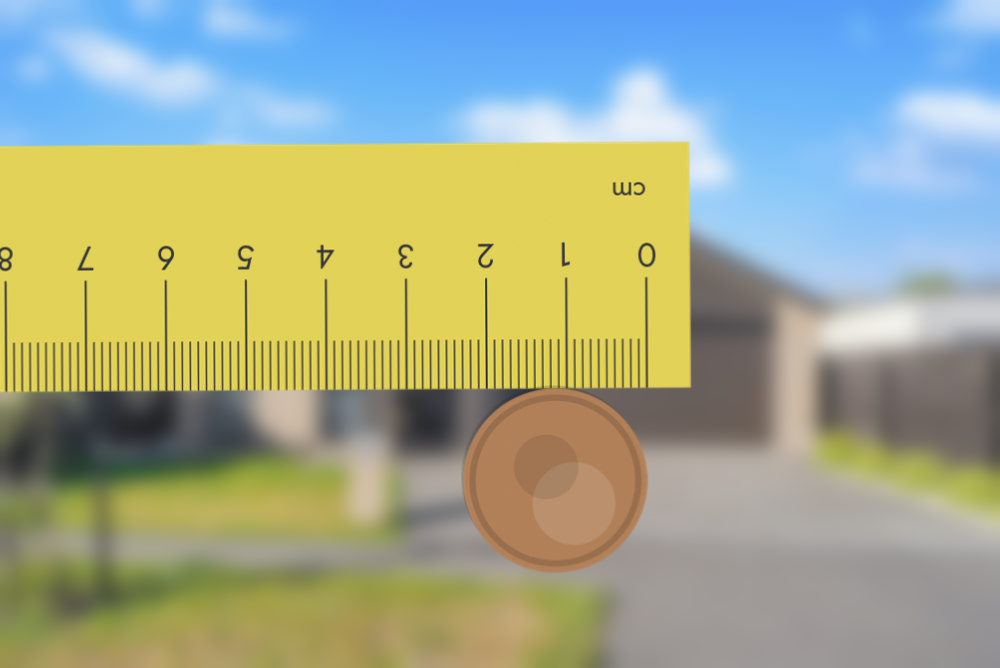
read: {"value": 2.3, "unit": "cm"}
